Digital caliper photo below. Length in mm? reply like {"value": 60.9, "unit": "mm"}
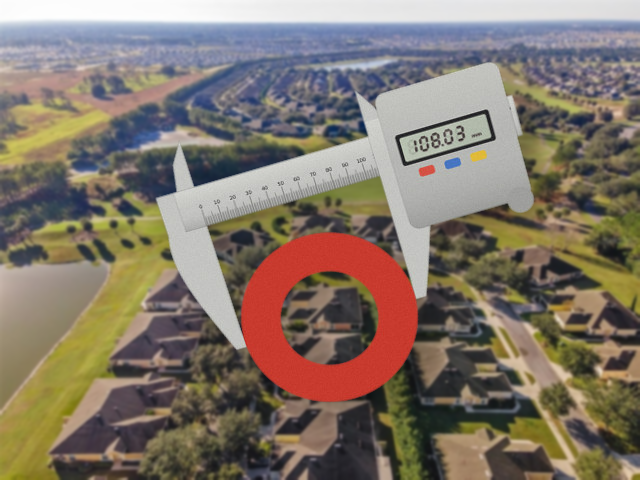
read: {"value": 108.03, "unit": "mm"}
